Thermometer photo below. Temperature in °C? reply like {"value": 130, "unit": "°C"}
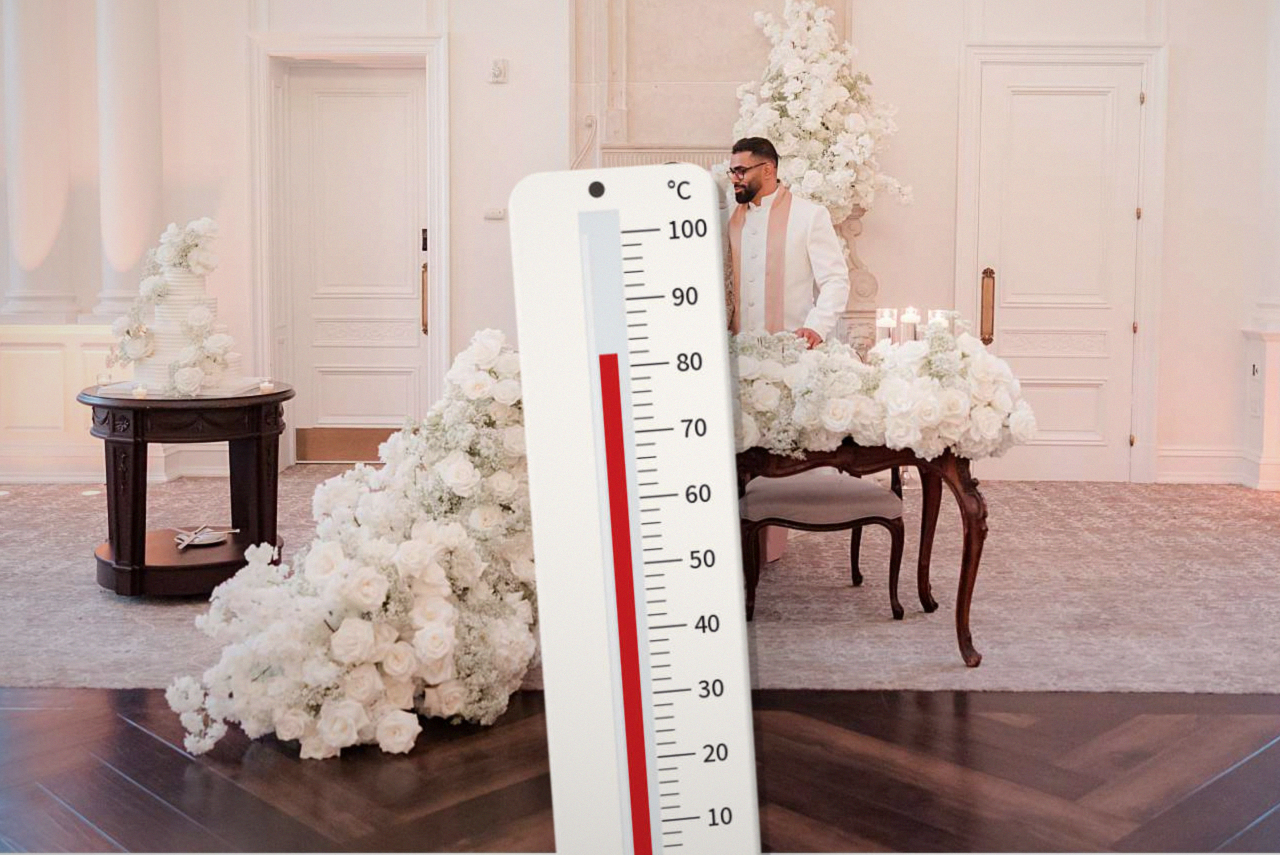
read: {"value": 82, "unit": "°C"}
